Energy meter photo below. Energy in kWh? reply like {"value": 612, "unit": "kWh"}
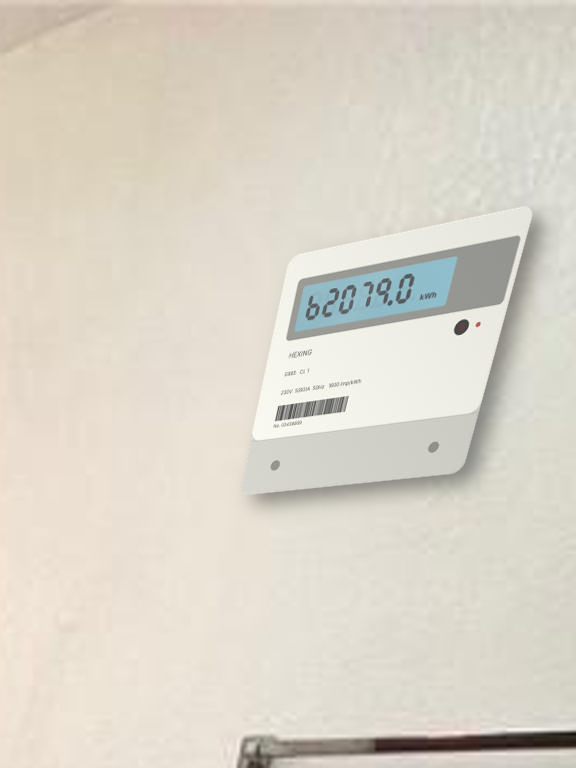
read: {"value": 62079.0, "unit": "kWh"}
